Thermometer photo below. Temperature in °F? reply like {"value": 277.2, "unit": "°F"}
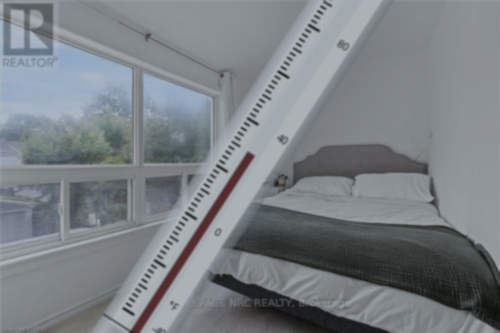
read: {"value": 30, "unit": "°F"}
